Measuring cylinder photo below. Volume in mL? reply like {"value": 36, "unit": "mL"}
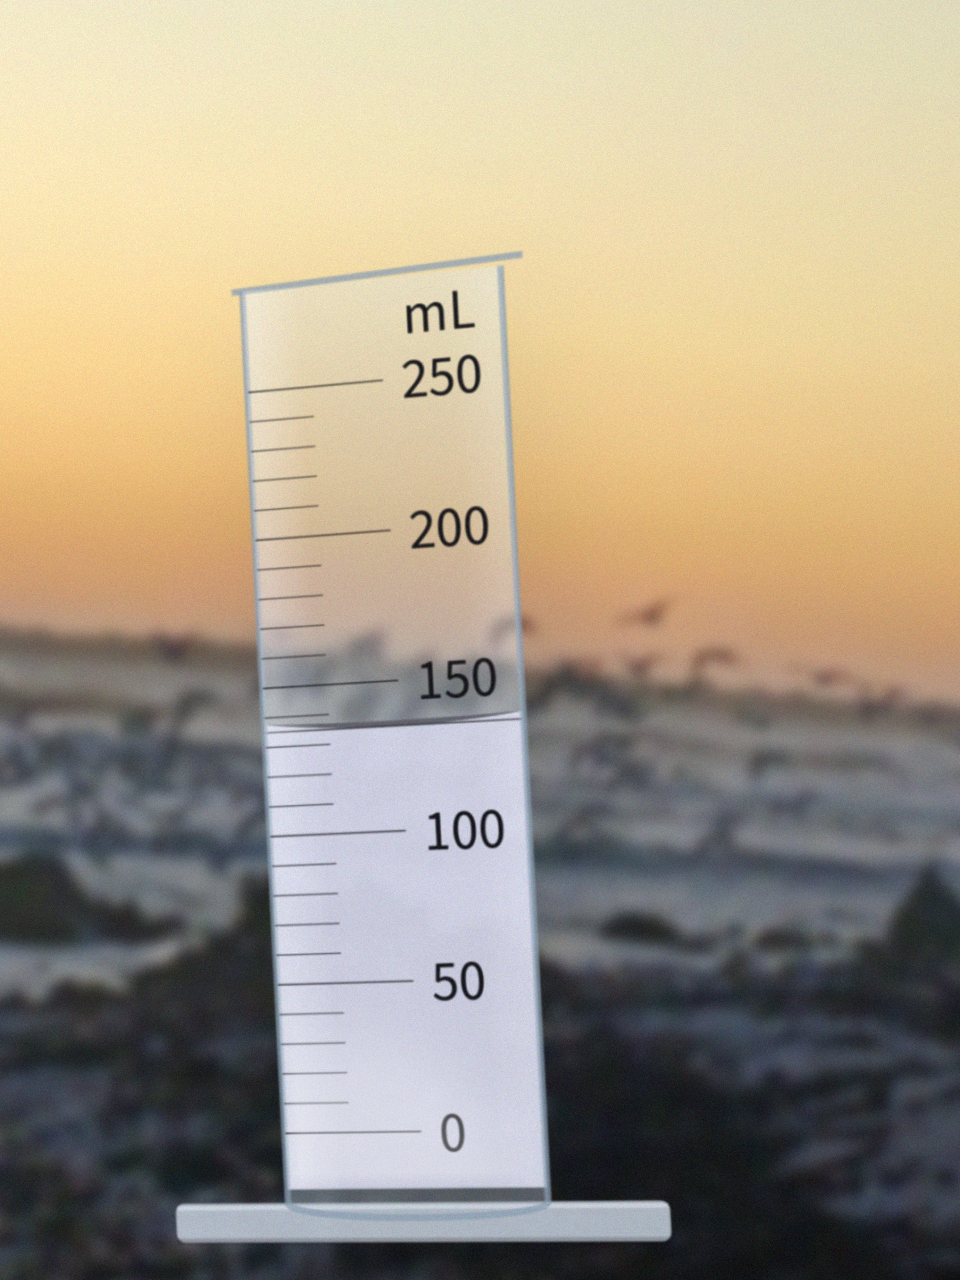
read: {"value": 135, "unit": "mL"}
